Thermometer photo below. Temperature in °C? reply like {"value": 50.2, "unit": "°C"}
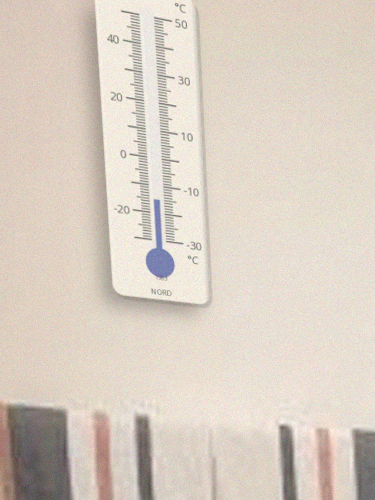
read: {"value": -15, "unit": "°C"}
